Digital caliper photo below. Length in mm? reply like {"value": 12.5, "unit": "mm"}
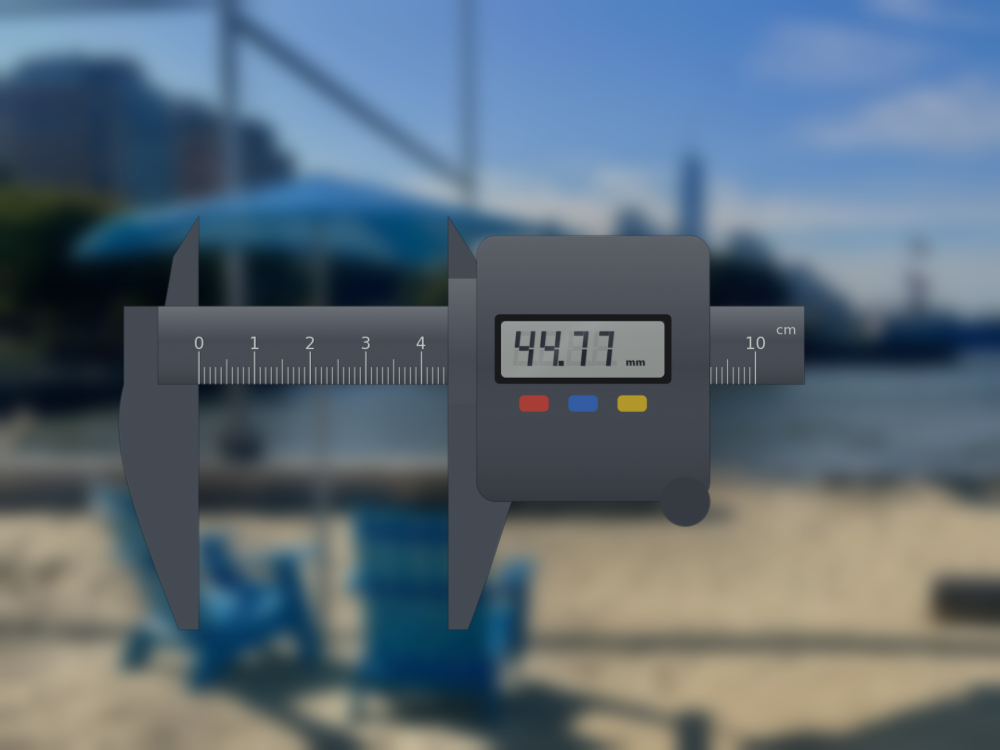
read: {"value": 44.77, "unit": "mm"}
